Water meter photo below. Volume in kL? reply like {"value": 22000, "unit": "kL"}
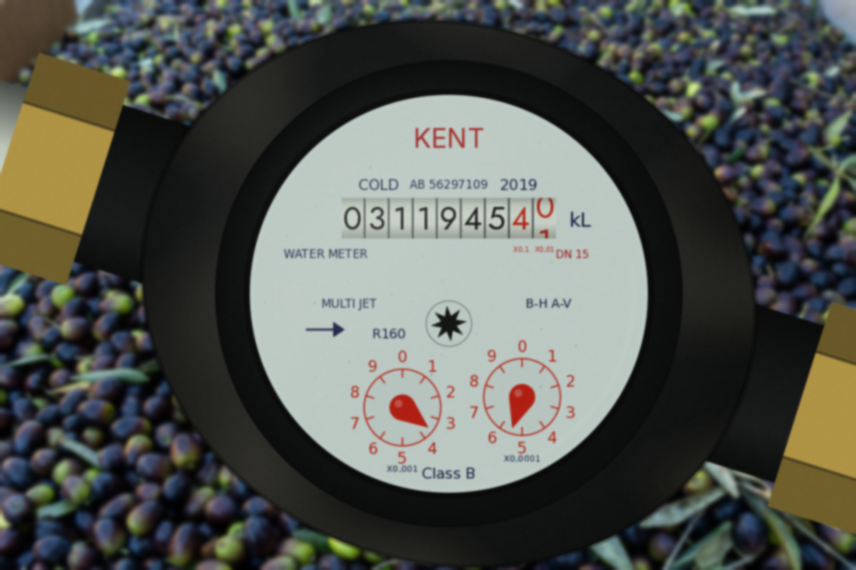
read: {"value": 311945.4035, "unit": "kL"}
